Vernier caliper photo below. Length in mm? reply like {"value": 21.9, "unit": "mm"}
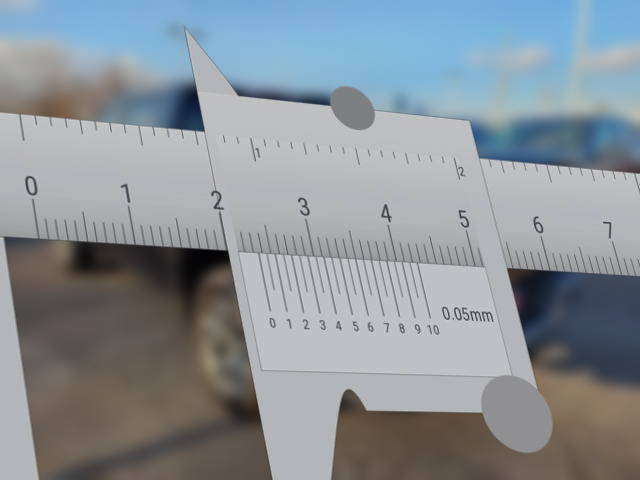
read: {"value": 23.6, "unit": "mm"}
